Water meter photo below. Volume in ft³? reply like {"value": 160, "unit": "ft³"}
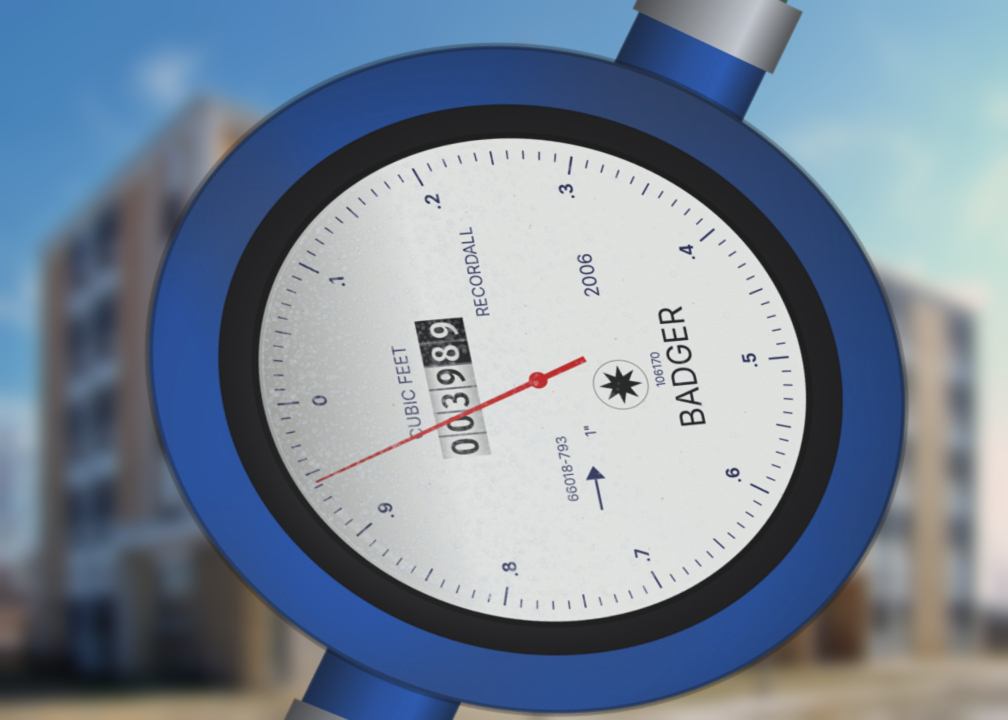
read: {"value": 3988.94, "unit": "ft³"}
